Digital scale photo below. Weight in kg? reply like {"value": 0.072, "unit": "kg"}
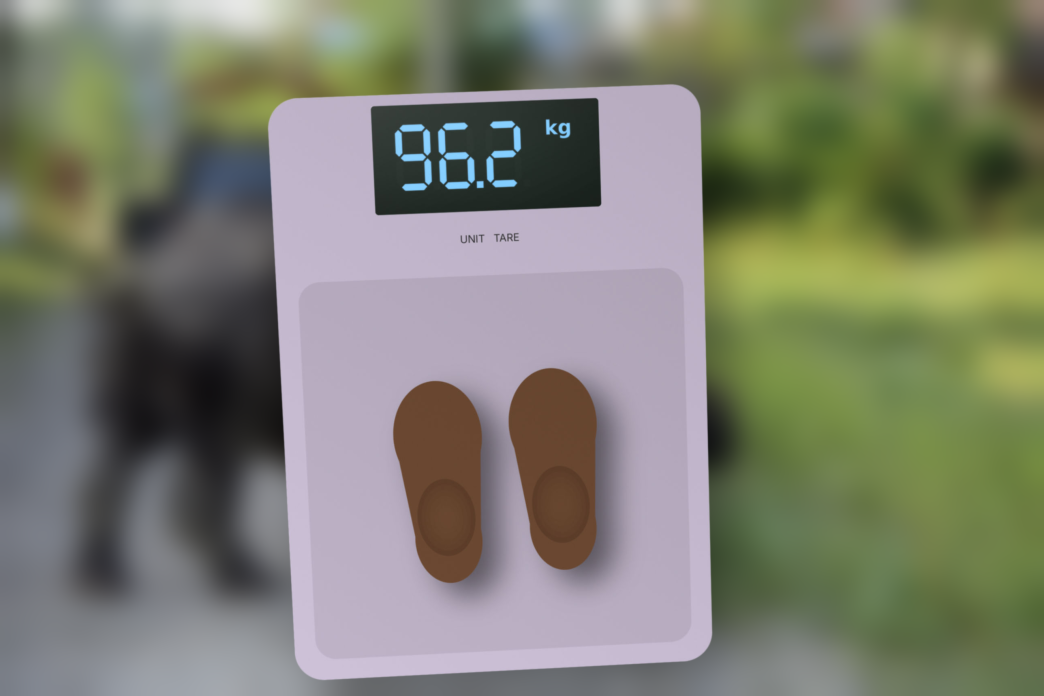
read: {"value": 96.2, "unit": "kg"}
